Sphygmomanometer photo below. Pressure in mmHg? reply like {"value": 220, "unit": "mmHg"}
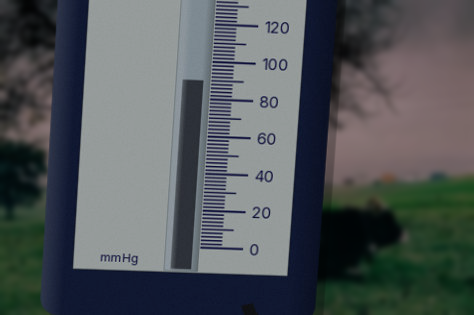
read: {"value": 90, "unit": "mmHg"}
